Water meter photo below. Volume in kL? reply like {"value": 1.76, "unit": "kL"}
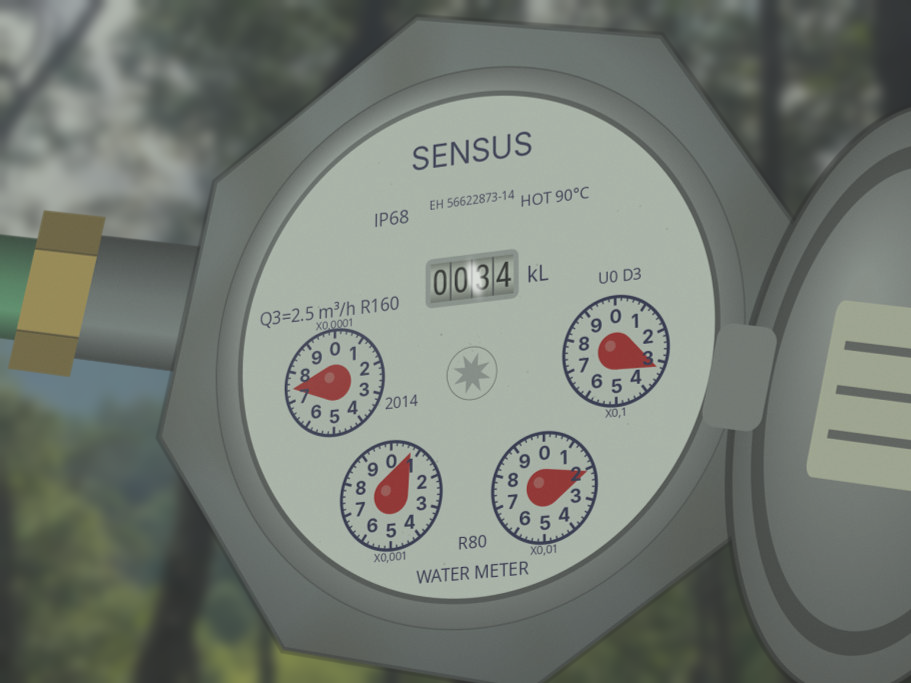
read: {"value": 34.3207, "unit": "kL"}
